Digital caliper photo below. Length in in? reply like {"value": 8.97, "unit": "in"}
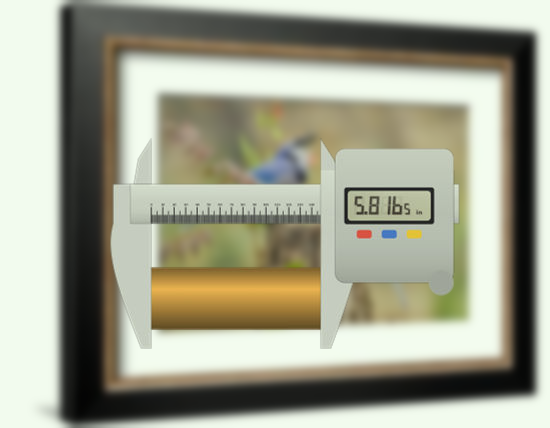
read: {"value": 5.8165, "unit": "in"}
